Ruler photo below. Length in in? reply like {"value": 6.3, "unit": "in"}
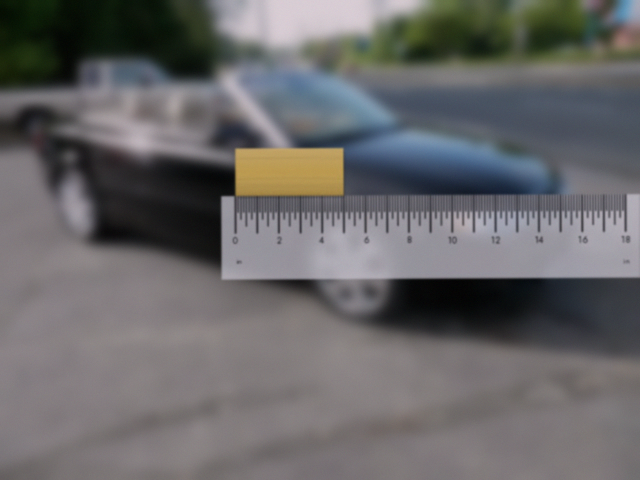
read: {"value": 5, "unit": "in"}
